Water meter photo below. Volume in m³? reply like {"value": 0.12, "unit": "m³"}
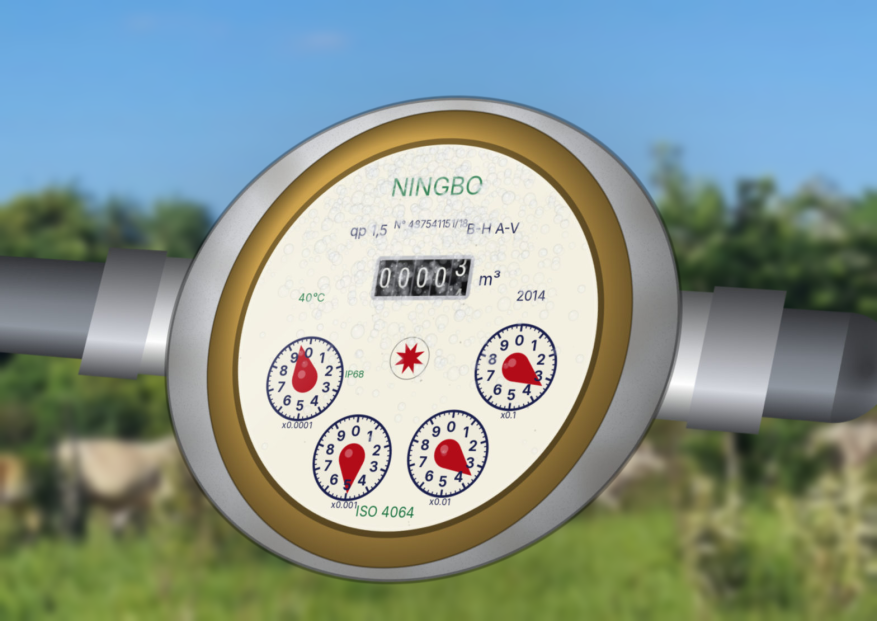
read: {"value": 3.3349, "unit": "m³"}
